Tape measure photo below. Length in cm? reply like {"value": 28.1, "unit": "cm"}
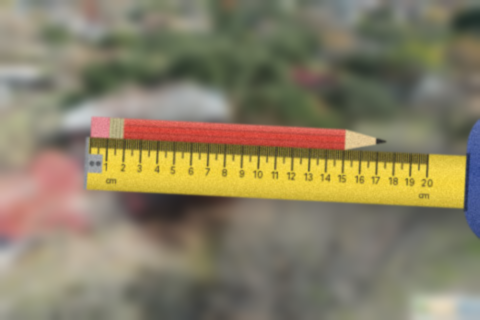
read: {"value": 17.5, "unit": "cm"}
